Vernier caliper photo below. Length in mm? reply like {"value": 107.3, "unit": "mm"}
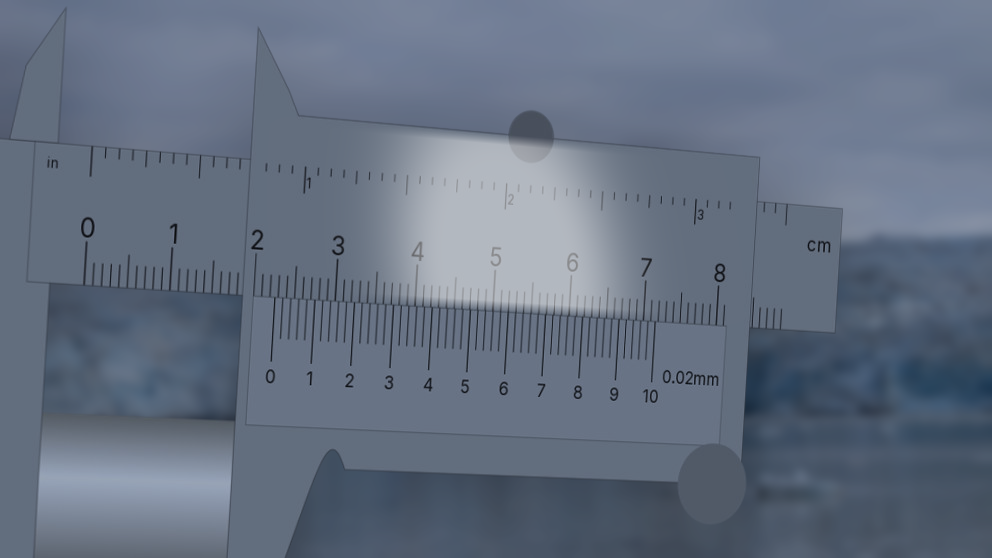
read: {"value": 22.6, "unit": "mm"}
